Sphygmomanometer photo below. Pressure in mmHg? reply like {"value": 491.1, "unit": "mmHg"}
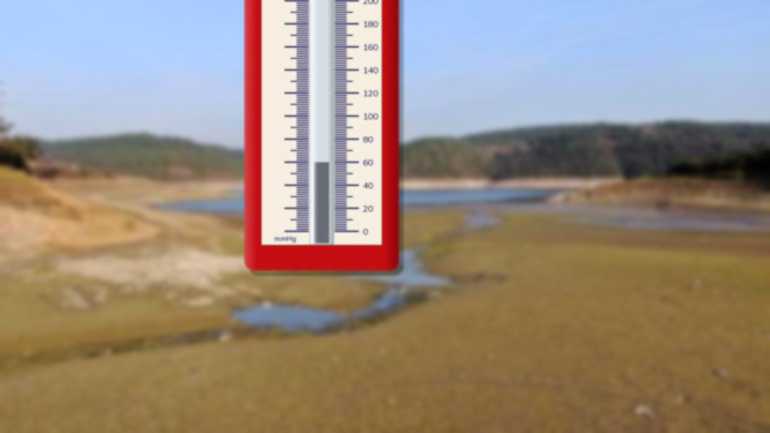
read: {"value": 60, "unit": "mmHg"}
